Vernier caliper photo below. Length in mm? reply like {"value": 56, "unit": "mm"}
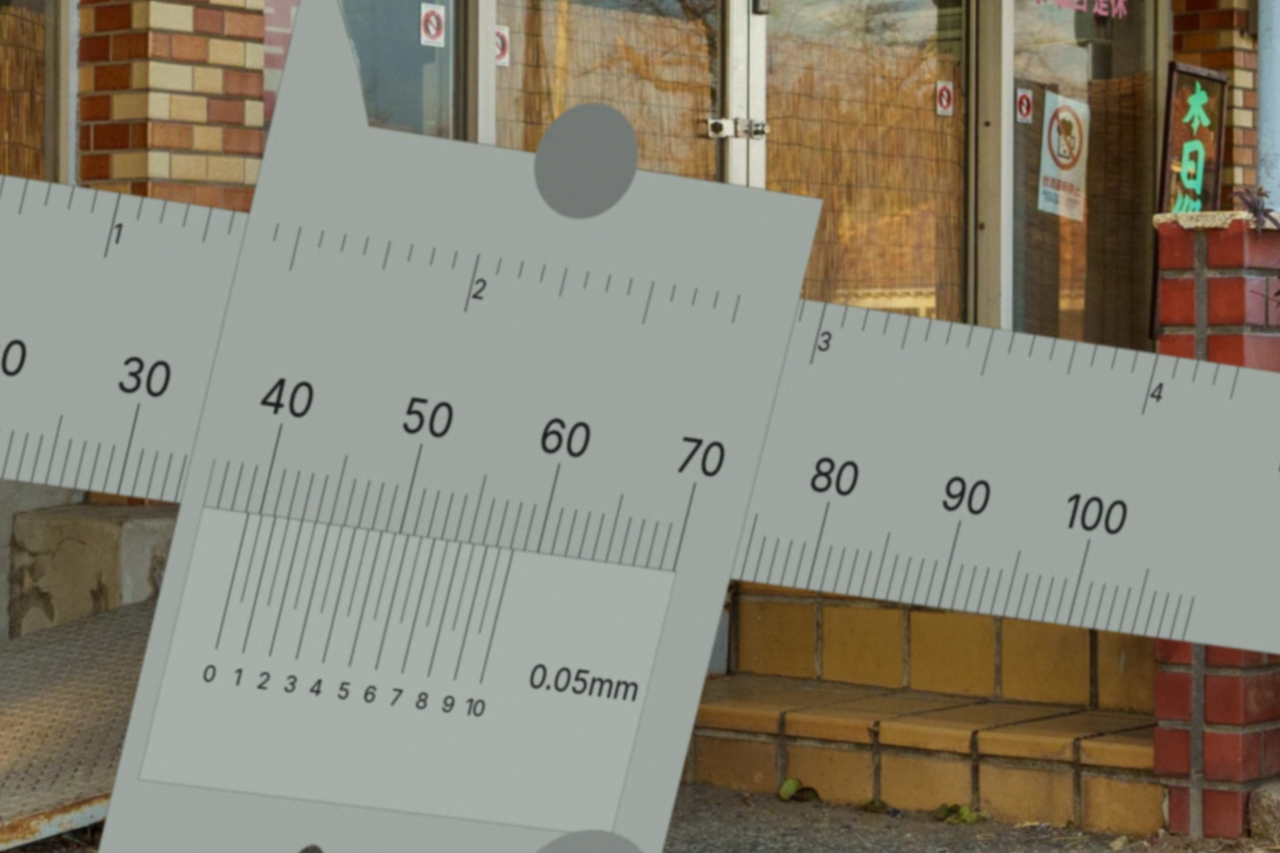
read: {"value": 39.2, "unit": "mm"}
